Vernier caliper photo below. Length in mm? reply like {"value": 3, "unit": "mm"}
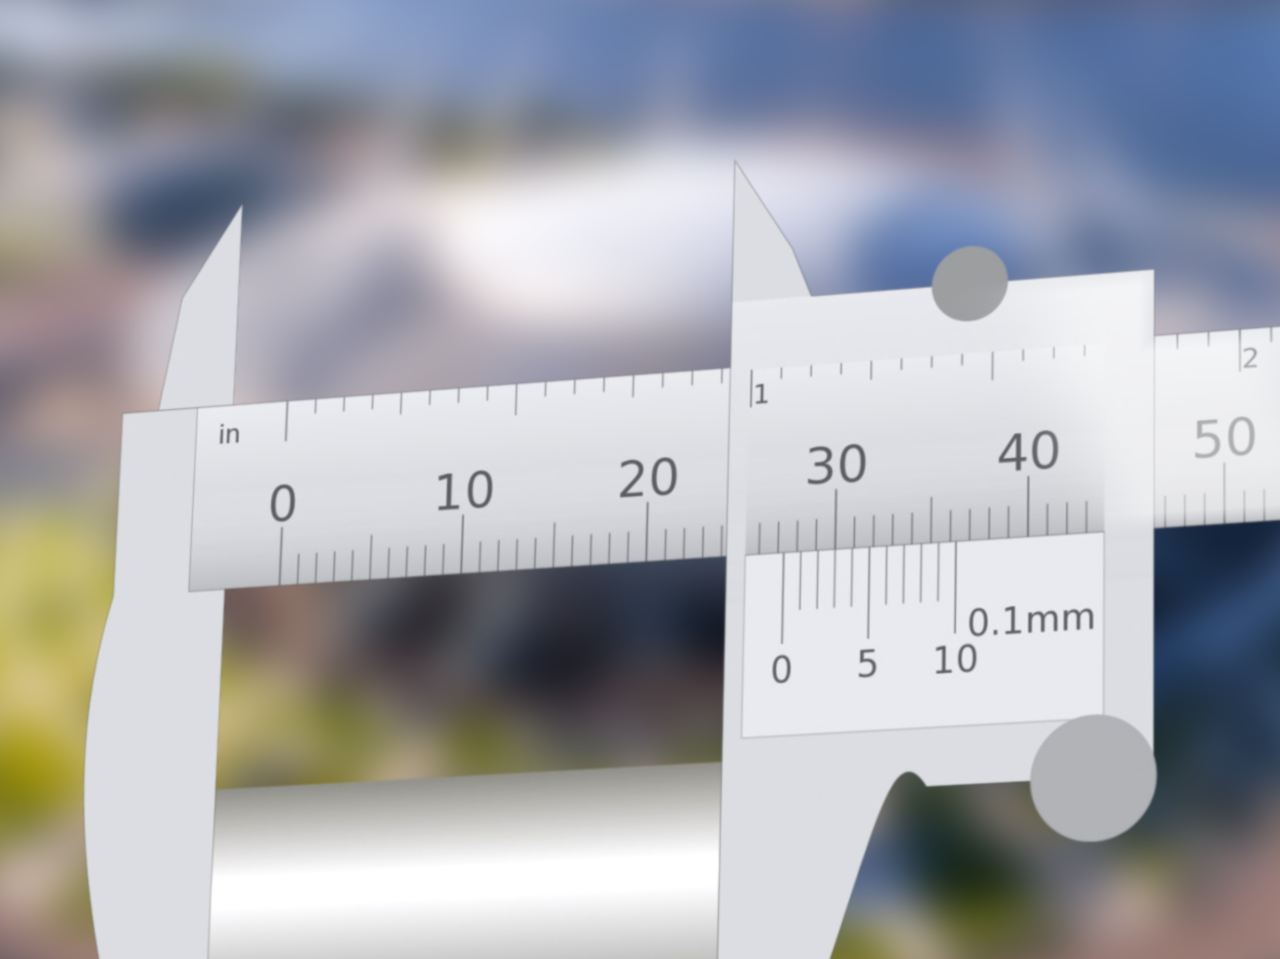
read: {"value": 27.3, "unit": "mm"}
